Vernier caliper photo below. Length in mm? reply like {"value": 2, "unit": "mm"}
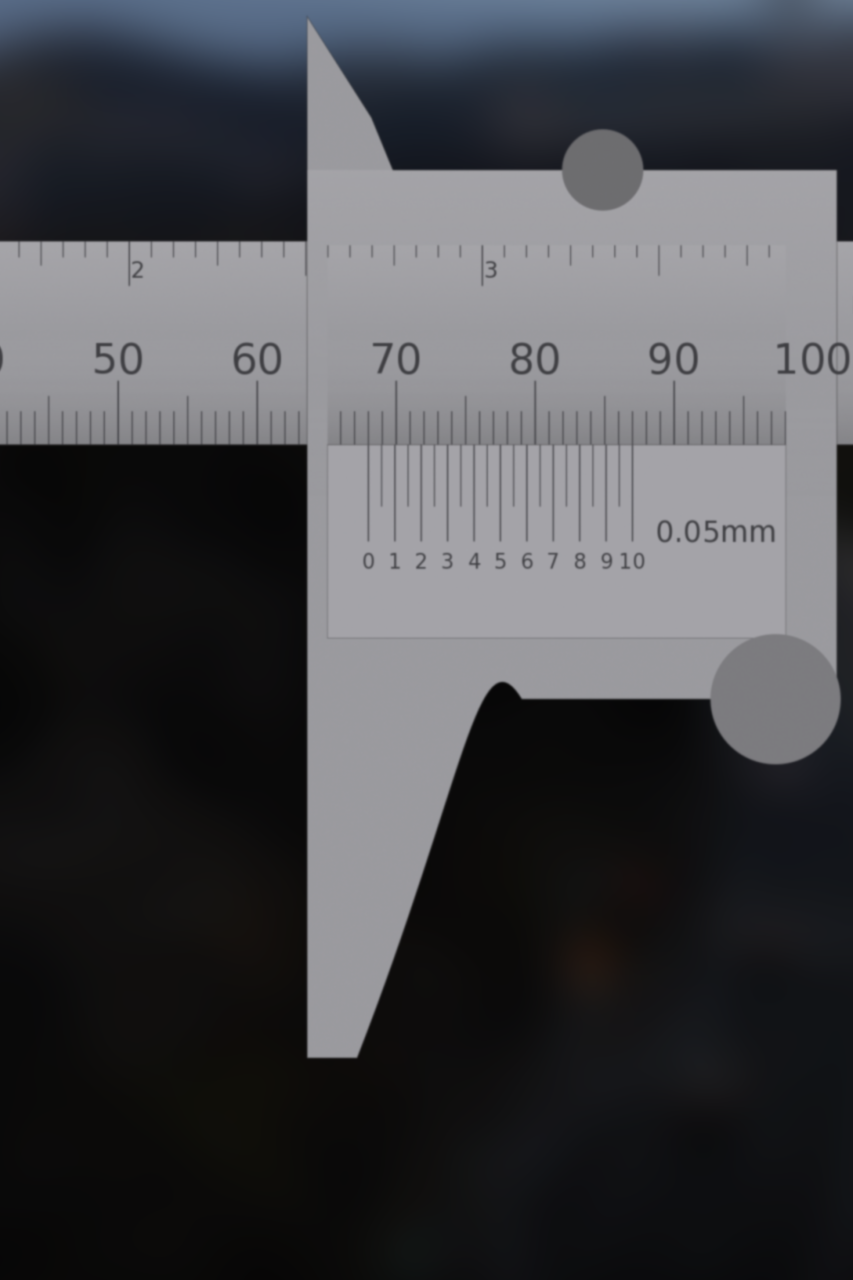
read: {"value": 68.0, "unit": "mm"}
